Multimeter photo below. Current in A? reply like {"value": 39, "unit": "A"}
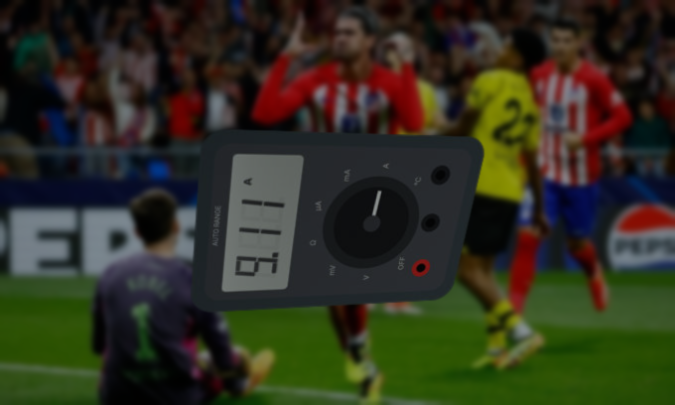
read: {"value": 9.11, "unit": "A"}
